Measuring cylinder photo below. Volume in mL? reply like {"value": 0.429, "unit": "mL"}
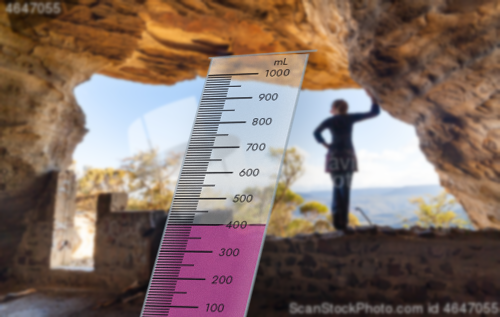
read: {"value": 400, "unit": "mL"}
